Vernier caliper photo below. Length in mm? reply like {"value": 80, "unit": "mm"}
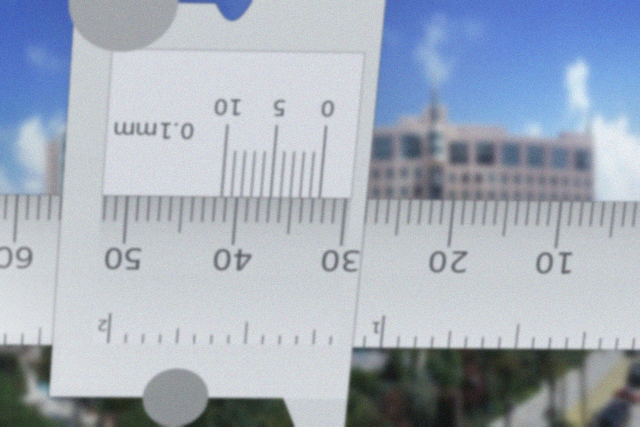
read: {"value": 32.4, "unit": "mm"}
